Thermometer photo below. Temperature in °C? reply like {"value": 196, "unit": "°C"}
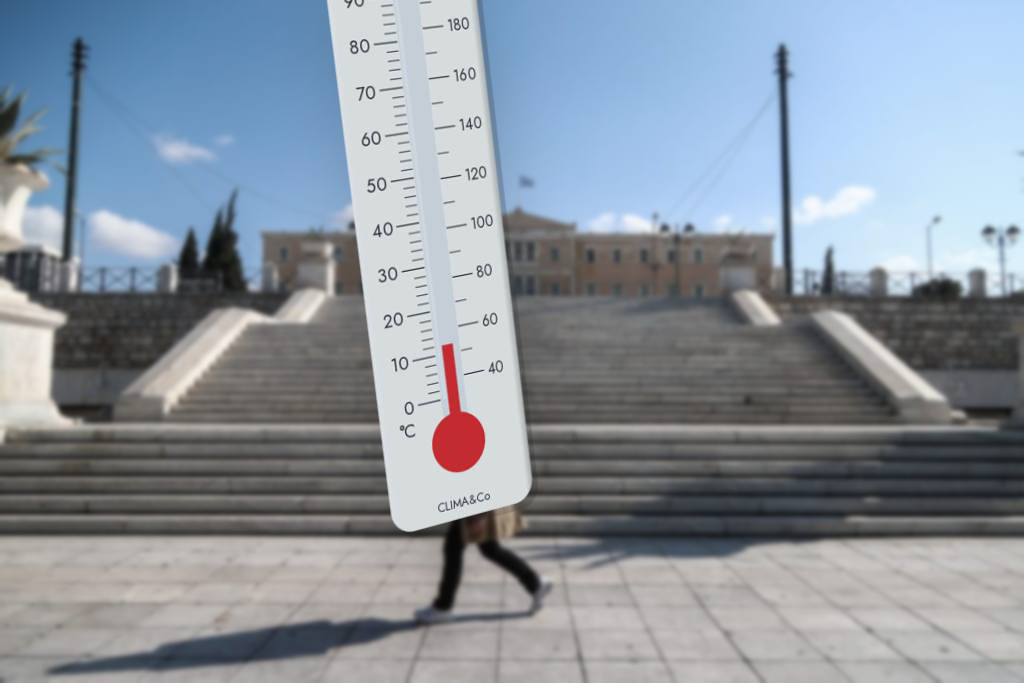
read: {"value": 12, "unit": "°C"}
